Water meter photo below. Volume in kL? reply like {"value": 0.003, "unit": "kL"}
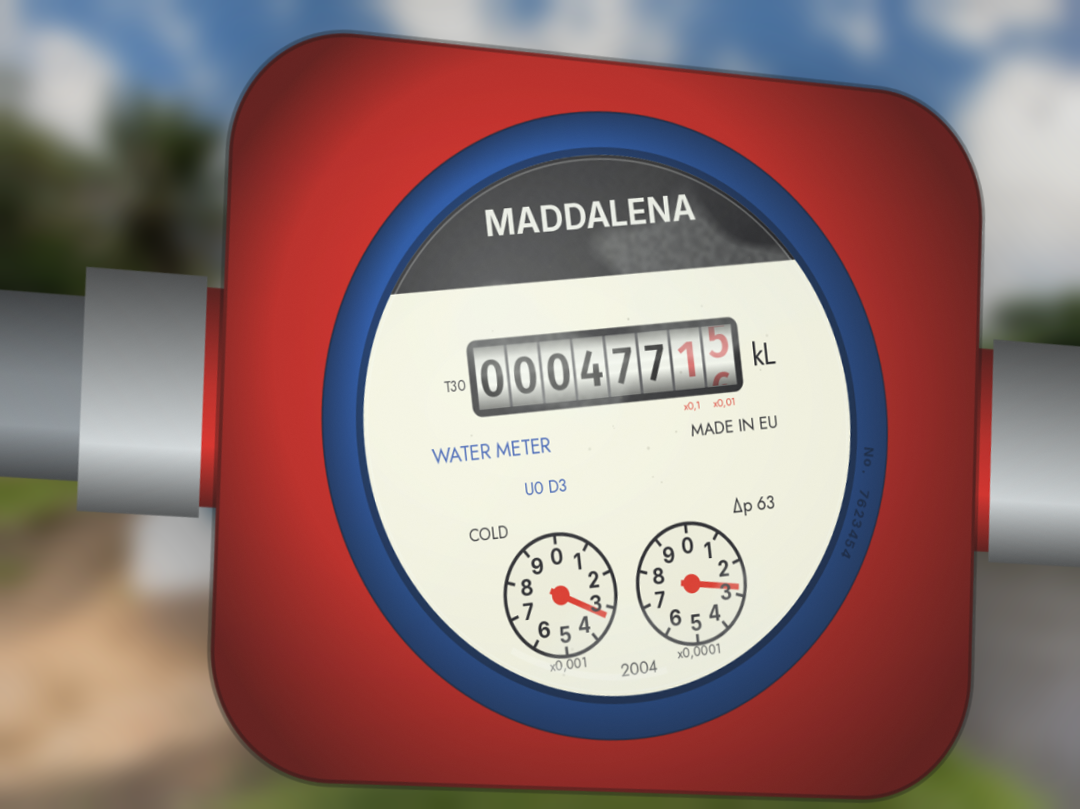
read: {"value": 477.1532, "unit": "kL"}
